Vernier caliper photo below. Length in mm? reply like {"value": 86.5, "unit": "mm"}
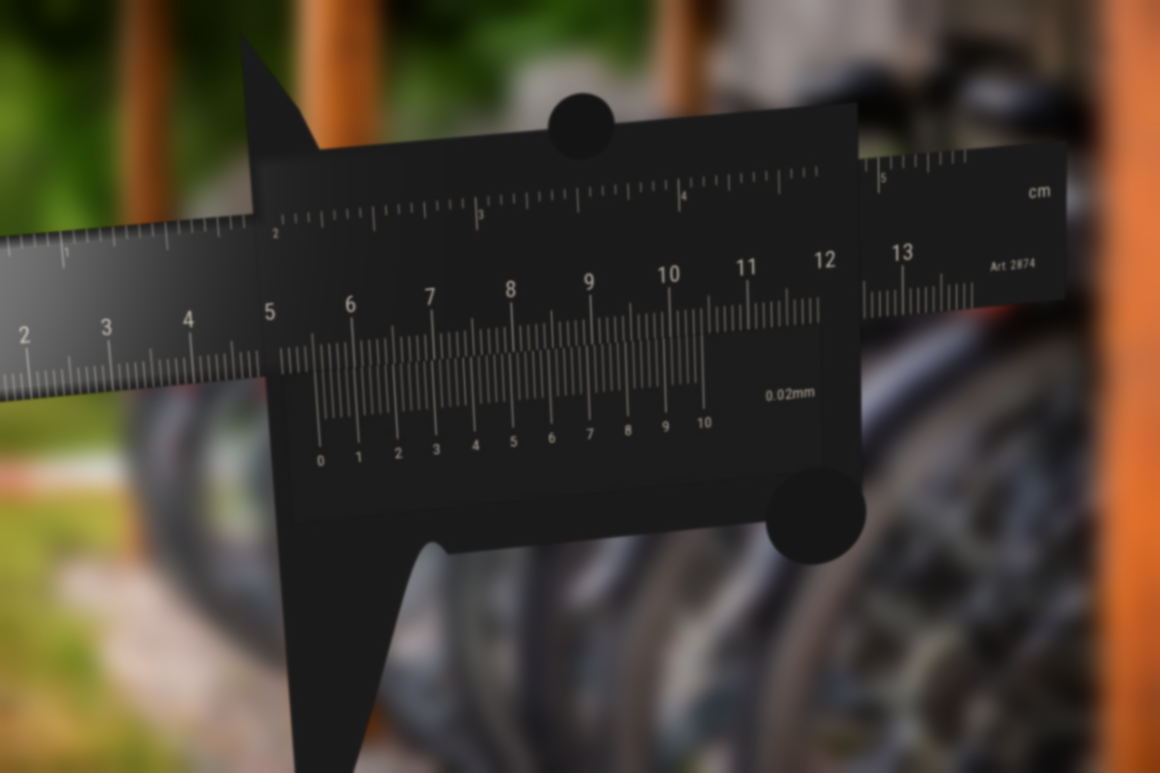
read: {"value": 55.0, "unit": "mm"}
